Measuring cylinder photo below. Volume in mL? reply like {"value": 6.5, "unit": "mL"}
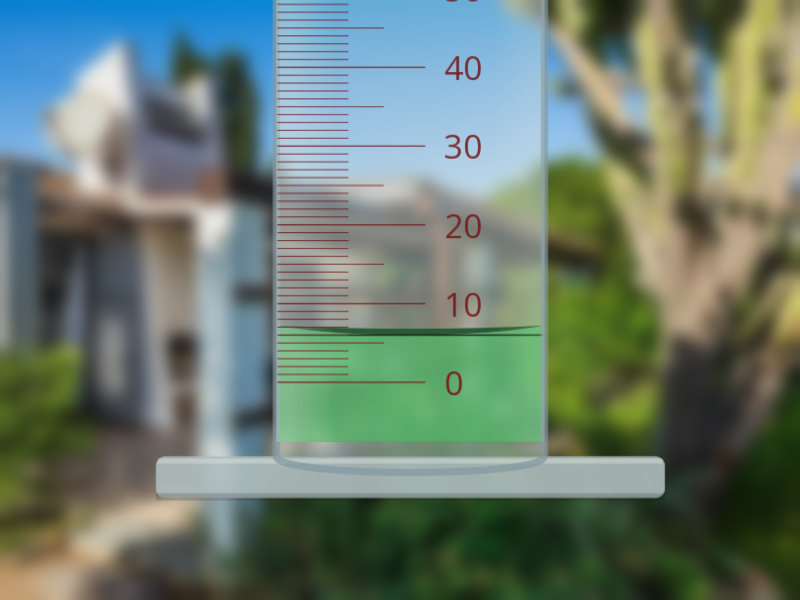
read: {"value": 6, "unit": "mL"}
